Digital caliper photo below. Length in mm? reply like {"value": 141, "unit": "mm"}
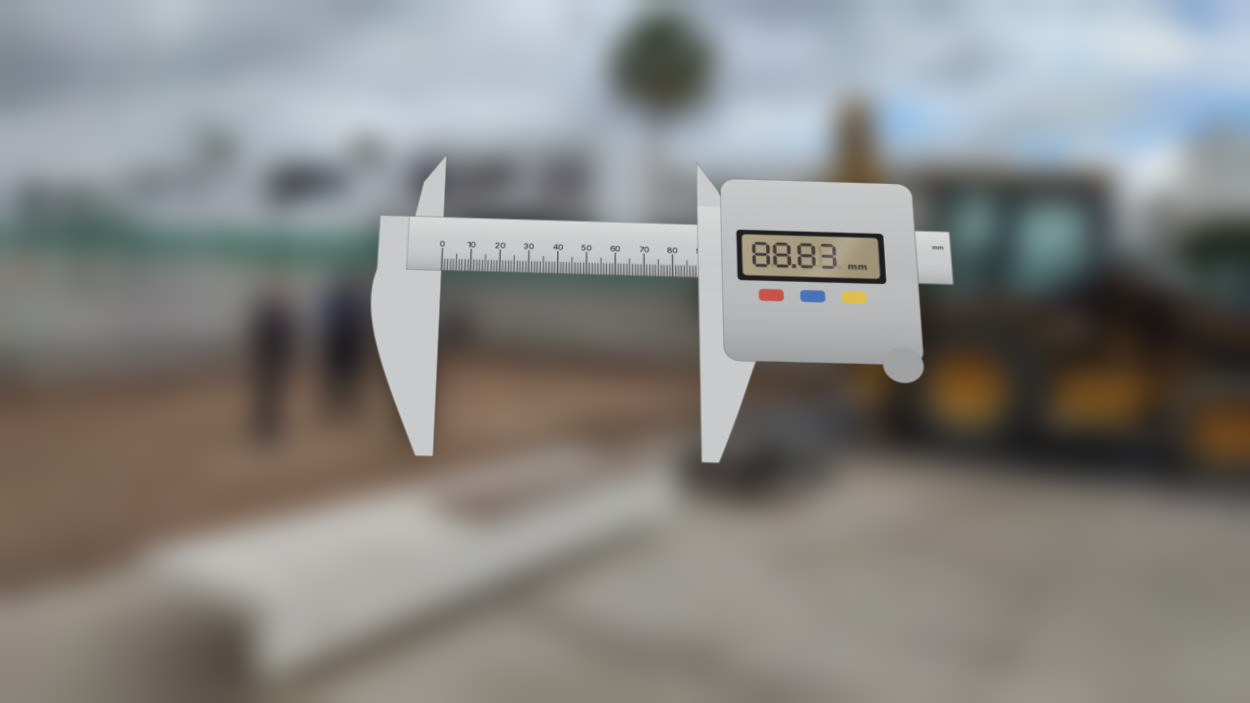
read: {"value": 88.83, "unit": "mm"}
